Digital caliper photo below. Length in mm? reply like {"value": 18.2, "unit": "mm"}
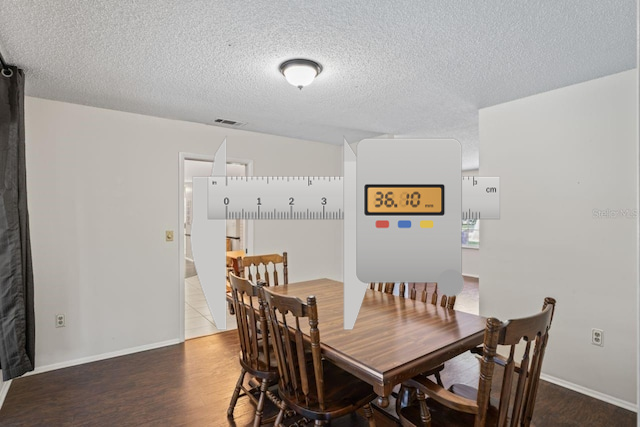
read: {"value": 36.10, "unit": "mm"}
